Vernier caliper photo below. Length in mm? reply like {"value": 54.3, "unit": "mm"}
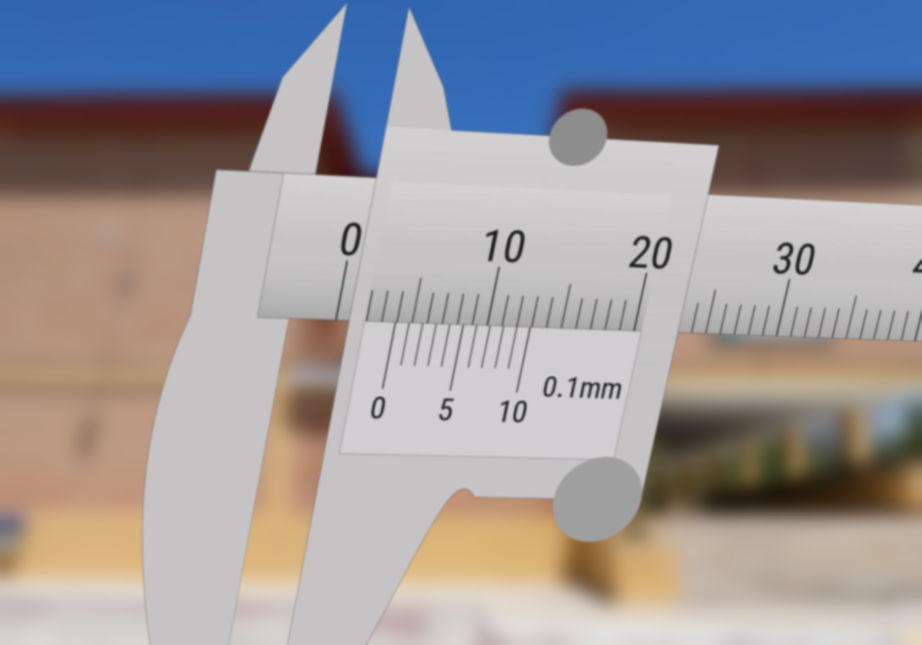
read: {"value": 3.9, "unit": "mm"}
